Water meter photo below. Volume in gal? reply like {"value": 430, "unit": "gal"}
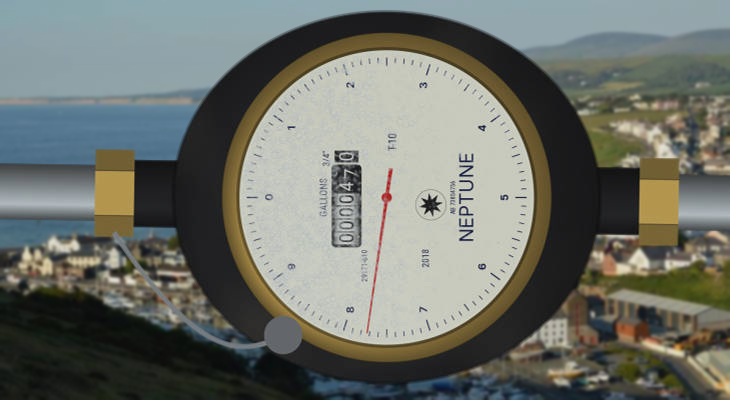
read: {"value": 467.7, "unit": "gal"}
